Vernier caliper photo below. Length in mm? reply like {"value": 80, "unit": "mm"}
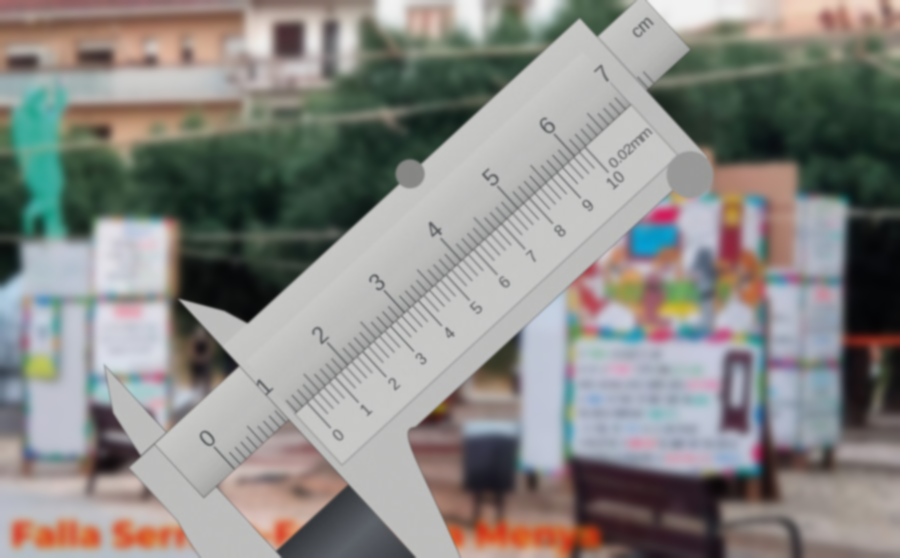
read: {"value": 12.8, "unit": "mm"}
